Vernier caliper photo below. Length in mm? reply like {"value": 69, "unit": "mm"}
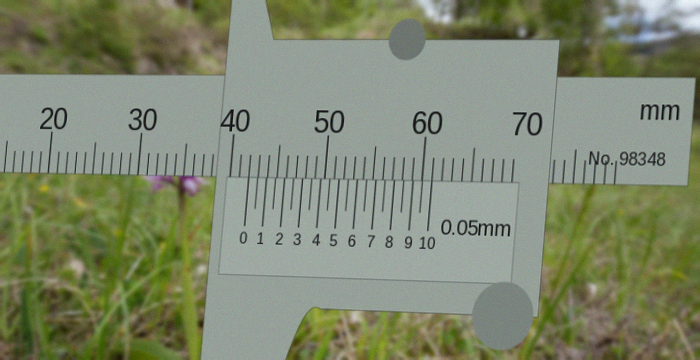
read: {"value": 42.0, "unit": "mm"}
